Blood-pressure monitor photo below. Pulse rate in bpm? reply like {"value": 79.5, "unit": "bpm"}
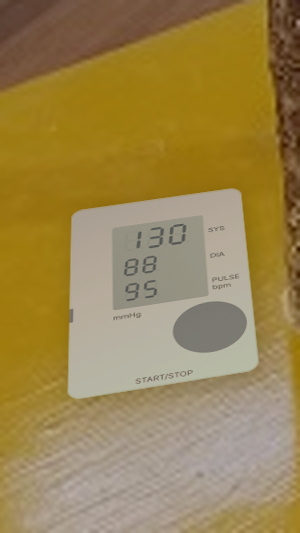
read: {"value": 95, "unit": "bpm"}
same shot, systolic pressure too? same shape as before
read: {"value": 130, "unit": "mmHg"}
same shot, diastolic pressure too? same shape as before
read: {"value": 88, "unit": "mmHg"}
